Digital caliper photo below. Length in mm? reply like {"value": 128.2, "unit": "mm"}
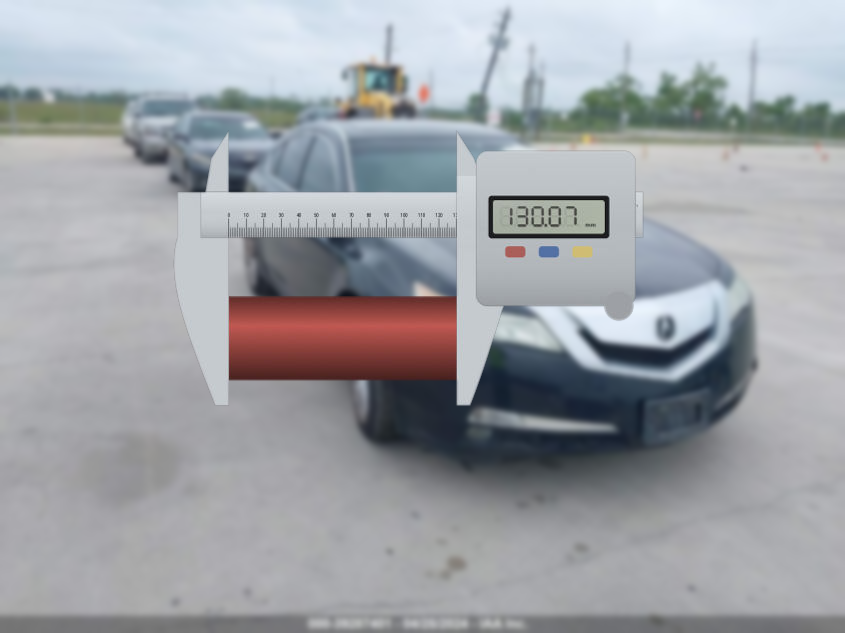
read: {"value": 130.07, "unit": "mm"}
